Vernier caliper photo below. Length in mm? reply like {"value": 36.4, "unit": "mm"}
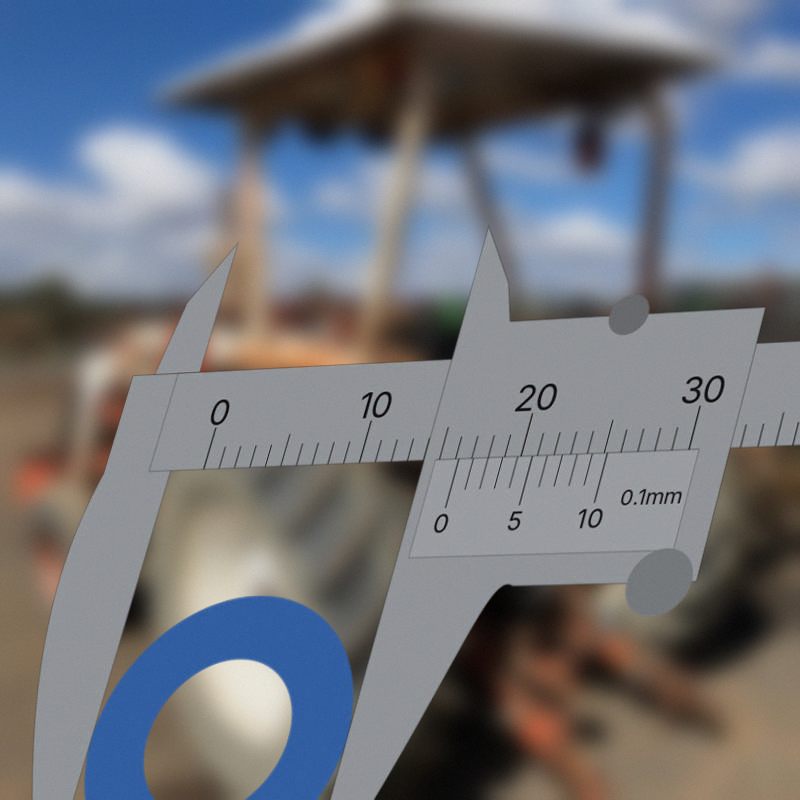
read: {"value": 16.2, "unit": "mm"}
